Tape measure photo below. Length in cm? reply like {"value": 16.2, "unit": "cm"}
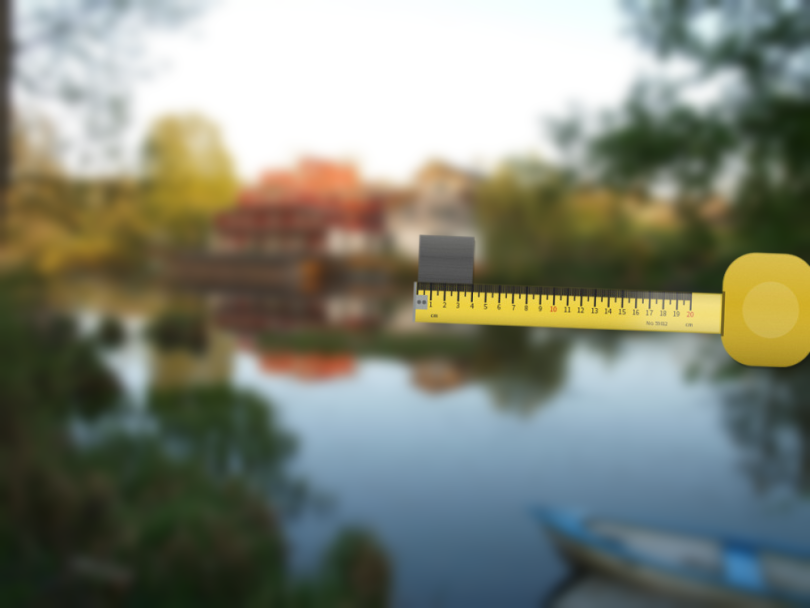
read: {"value": 4, "unit": "cm"}
